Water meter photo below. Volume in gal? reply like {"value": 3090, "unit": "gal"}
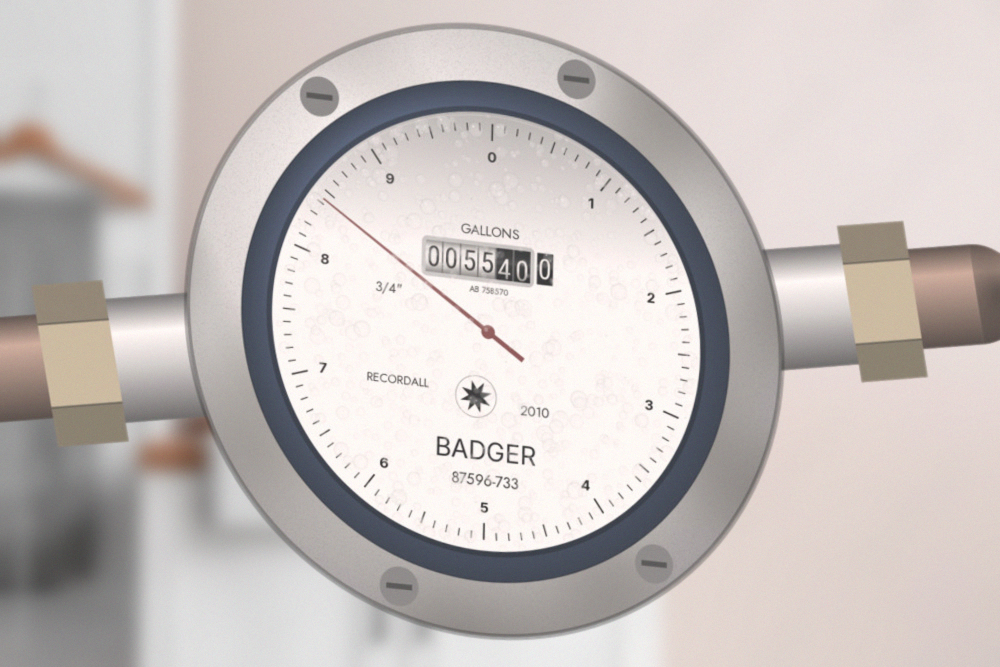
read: {"value": 55398.4, "unit": "gal"}
